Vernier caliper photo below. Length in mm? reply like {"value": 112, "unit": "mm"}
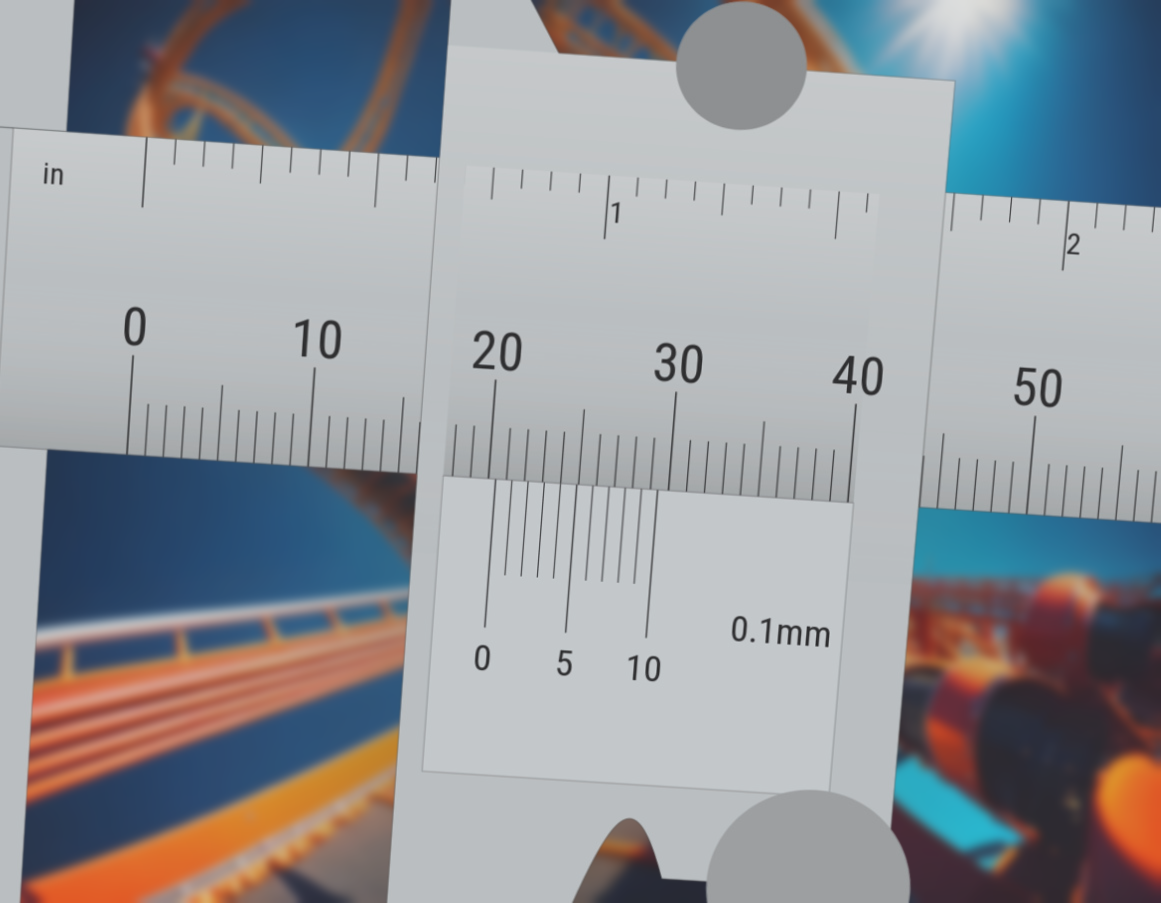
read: {"value": 20.4, "unit": "mm"}
